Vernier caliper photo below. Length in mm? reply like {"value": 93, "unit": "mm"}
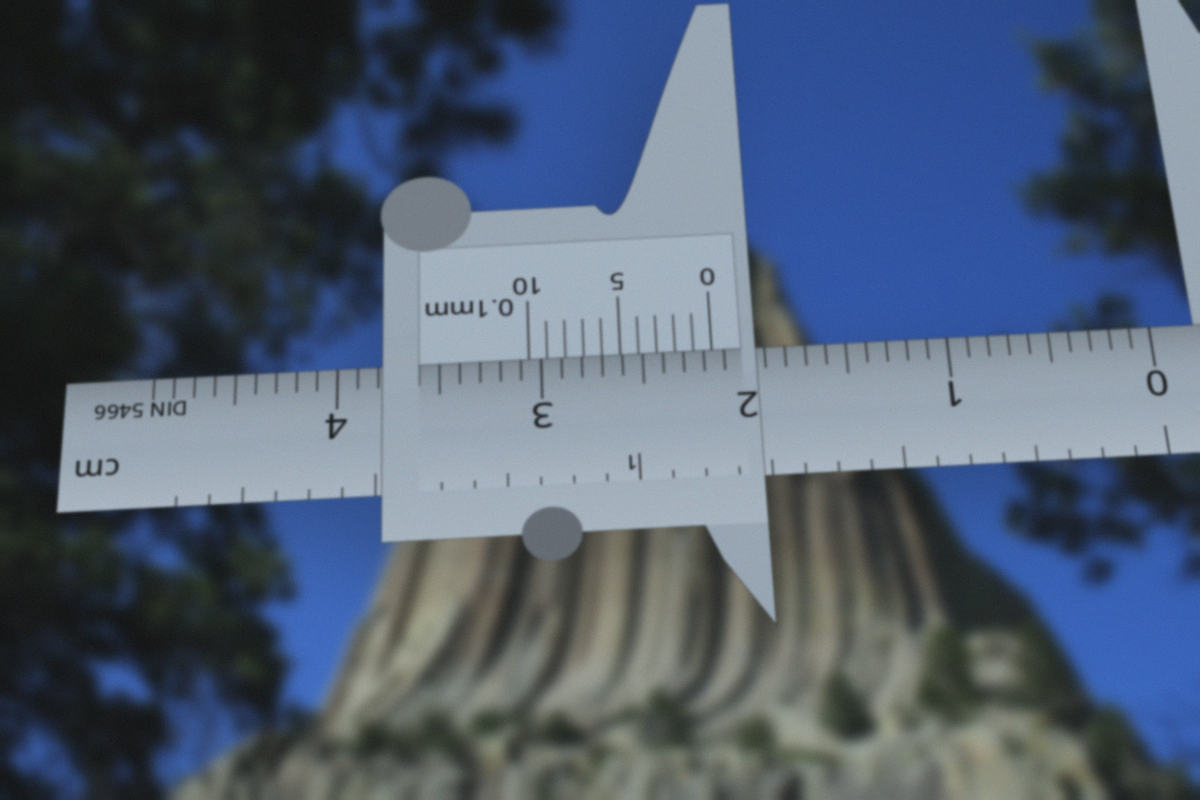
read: {"value": 21.6, "unit": "mm"}
